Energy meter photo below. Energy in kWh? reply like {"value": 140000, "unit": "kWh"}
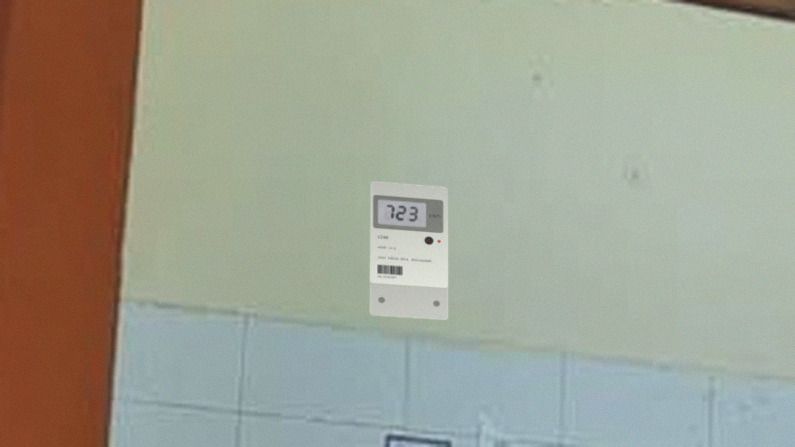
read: {"value": 723, "unit": "kWh"}
